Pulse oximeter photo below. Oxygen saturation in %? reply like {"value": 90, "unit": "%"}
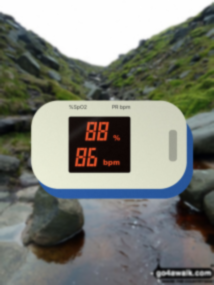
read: {"value": 88, "unit": "%"}
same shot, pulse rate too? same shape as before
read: {"value": 86, "unit": "bpm"}
